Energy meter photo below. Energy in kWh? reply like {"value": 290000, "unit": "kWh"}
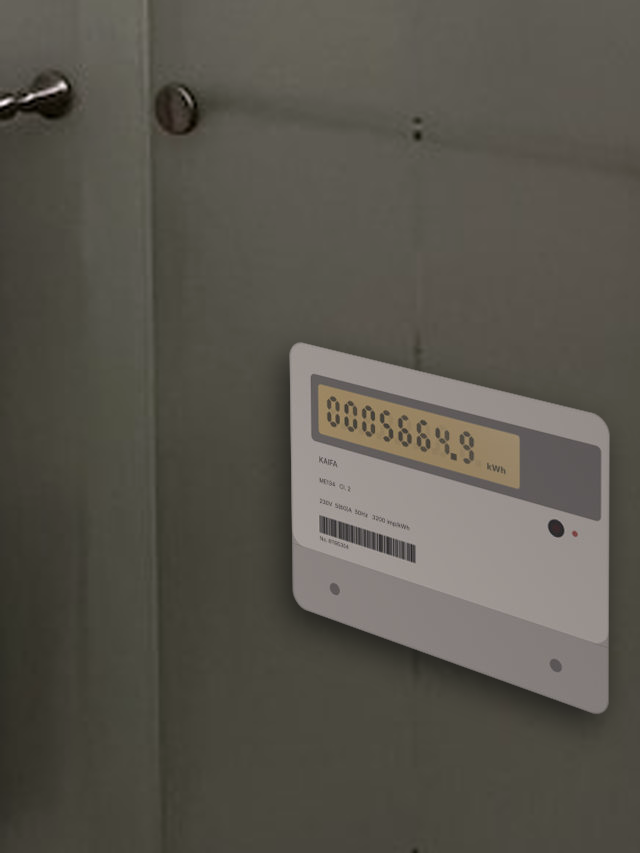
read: {"value": 5664.9, "unit": "kWh"}
